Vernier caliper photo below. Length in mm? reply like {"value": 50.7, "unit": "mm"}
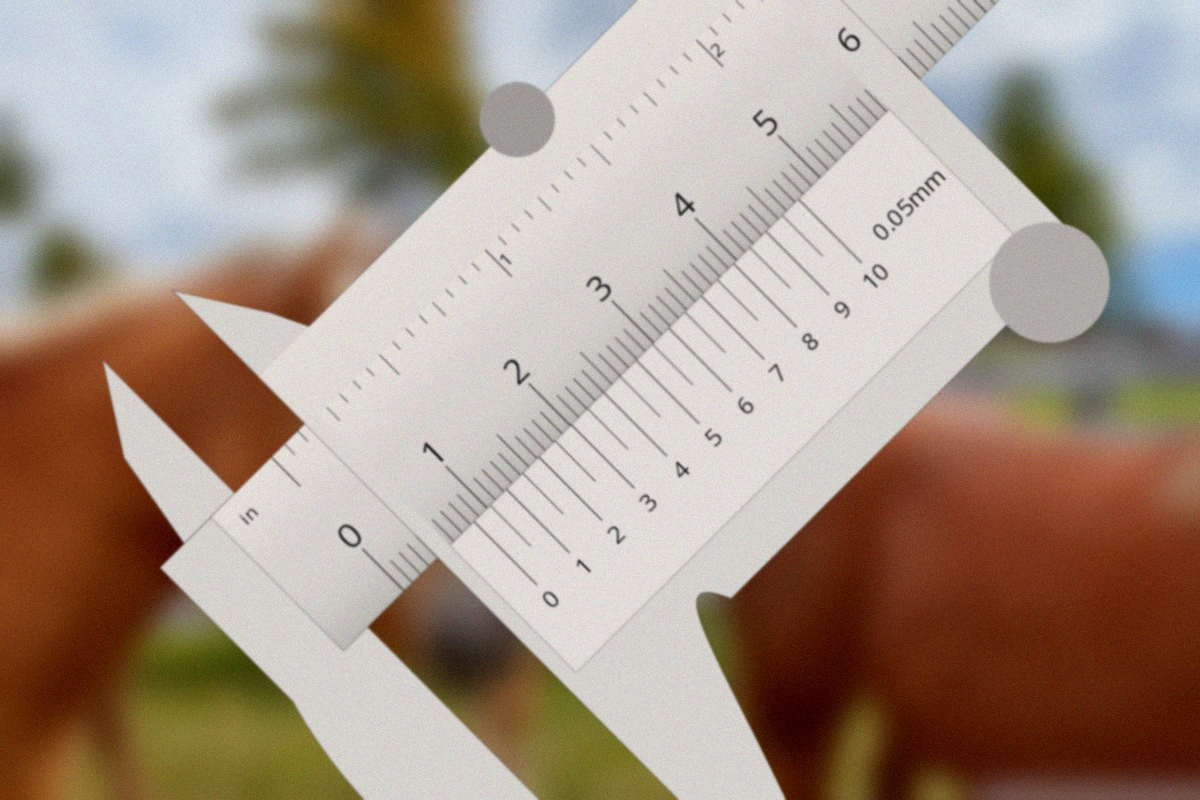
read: {"value": 8.4, "unit": "mm"}
